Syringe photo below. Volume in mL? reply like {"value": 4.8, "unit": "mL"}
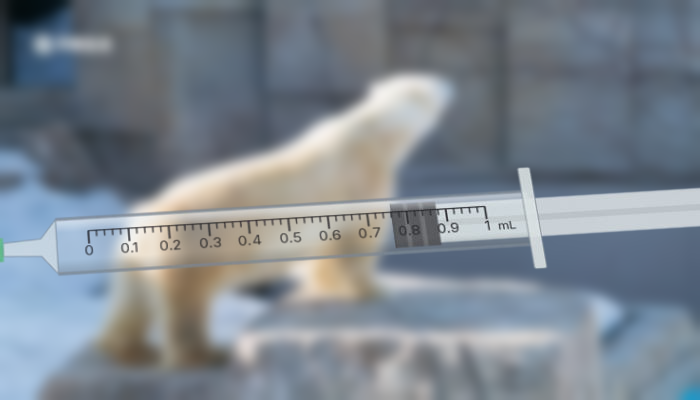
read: {"value": 0.76, "unit": "mL"}
